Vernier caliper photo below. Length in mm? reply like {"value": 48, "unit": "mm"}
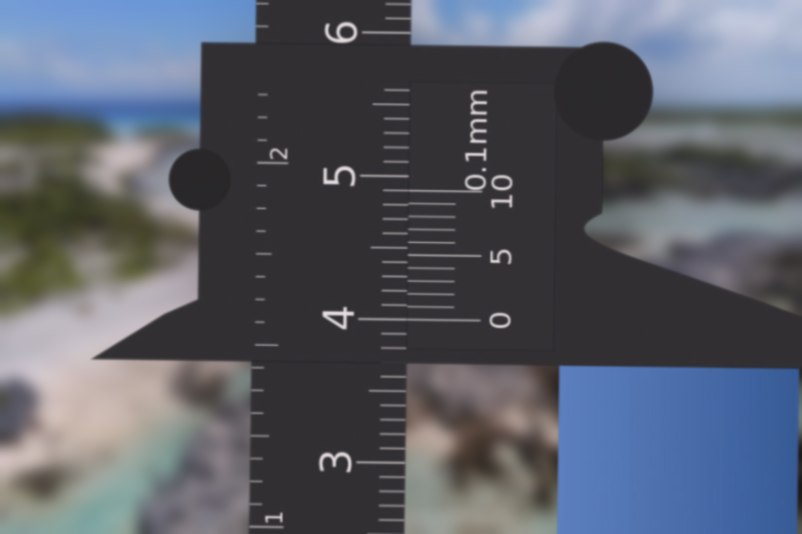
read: {"value": 40.0, "unit": "mm"}
